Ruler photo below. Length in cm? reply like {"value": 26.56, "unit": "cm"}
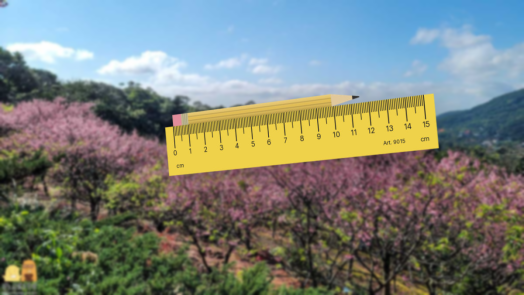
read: {"value": 11.5, "unit": "cm"}
